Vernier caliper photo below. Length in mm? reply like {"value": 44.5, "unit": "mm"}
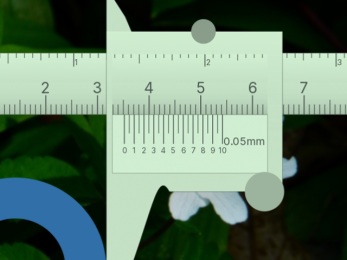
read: {"value": 35.2, "unit": "mm"}
